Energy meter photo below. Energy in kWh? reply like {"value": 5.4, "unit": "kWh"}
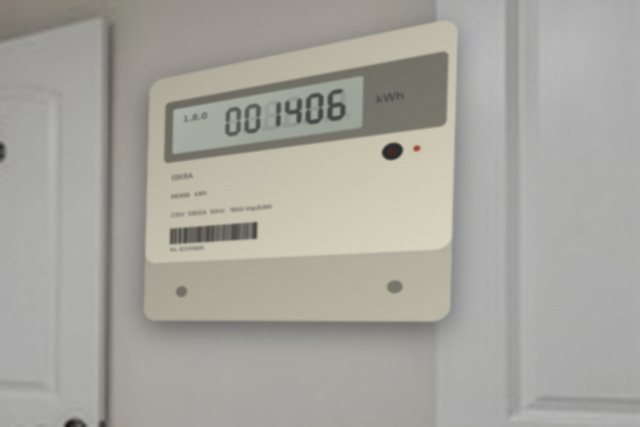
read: {"value": 1406, "unit": "kWh"}
